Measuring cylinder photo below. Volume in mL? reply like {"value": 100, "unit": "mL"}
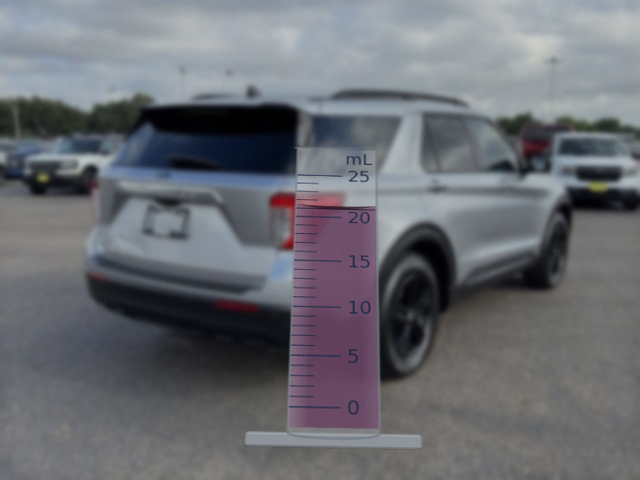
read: {"value": 21, "unit": "mL"}
